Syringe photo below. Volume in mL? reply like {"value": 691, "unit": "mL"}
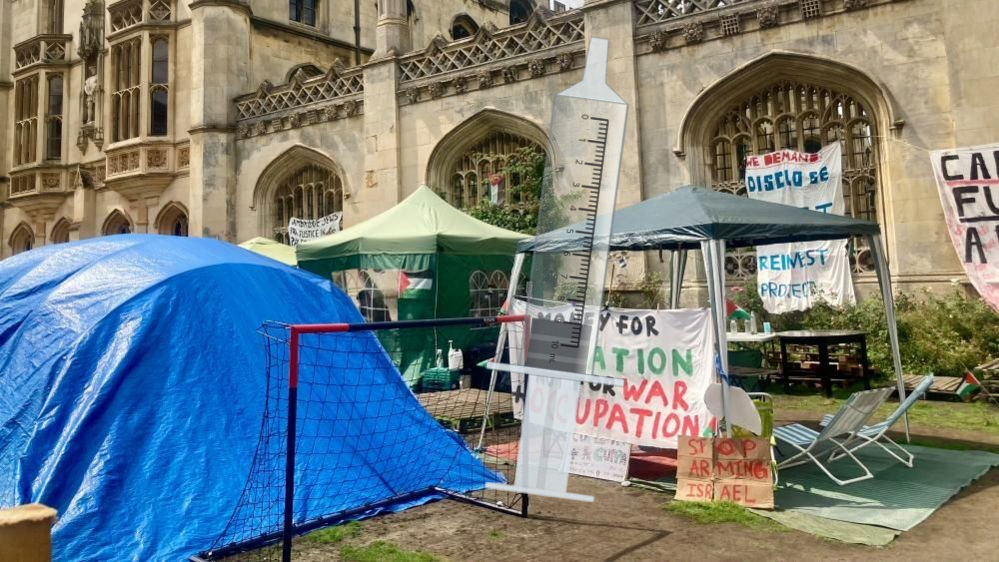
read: {"value": 9, "unit": "mL"}
